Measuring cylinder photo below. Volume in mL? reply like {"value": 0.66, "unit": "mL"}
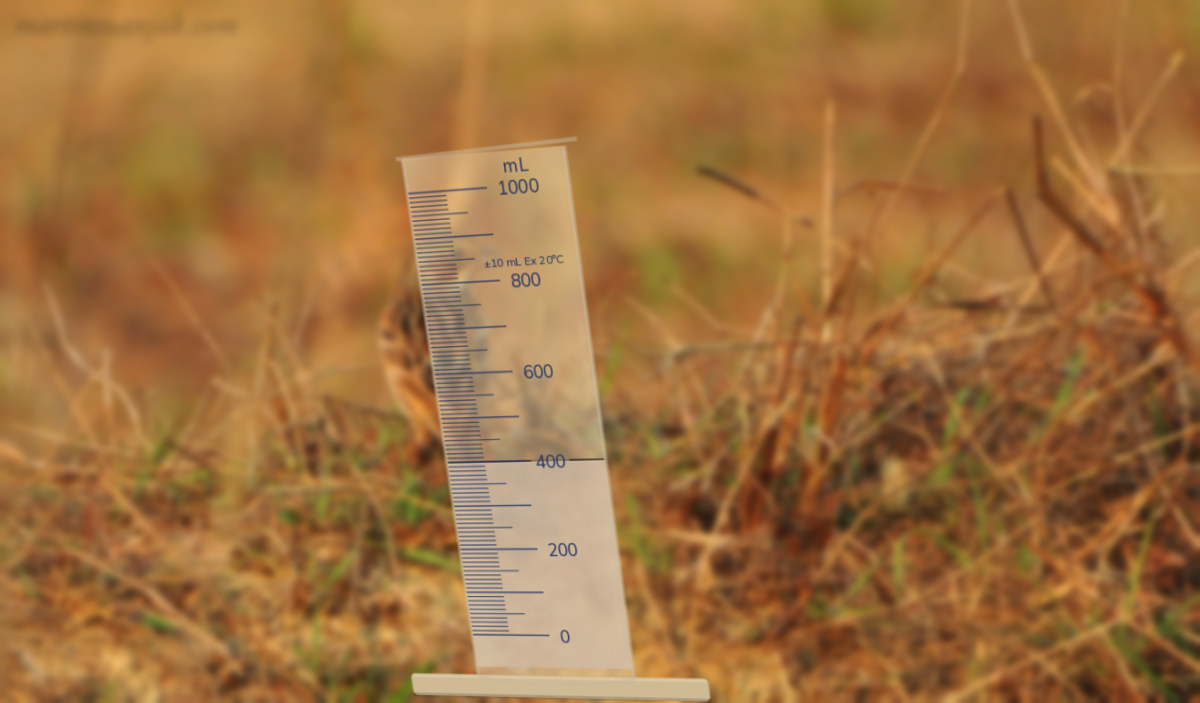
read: {"value": 400, "unit": "mL"}
